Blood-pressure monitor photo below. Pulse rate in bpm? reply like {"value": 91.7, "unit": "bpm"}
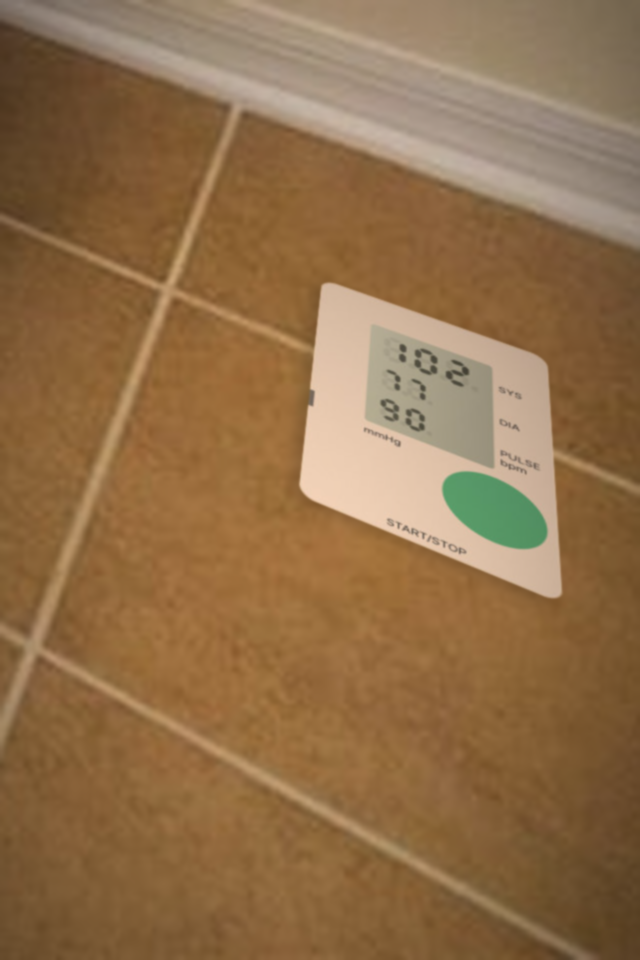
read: {"value": 90, "unit": "bpm"}
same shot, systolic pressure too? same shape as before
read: {"value": 102, "unit": "mmHg"}
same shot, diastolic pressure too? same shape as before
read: {"value": 77, "unit": "mmHg"}
